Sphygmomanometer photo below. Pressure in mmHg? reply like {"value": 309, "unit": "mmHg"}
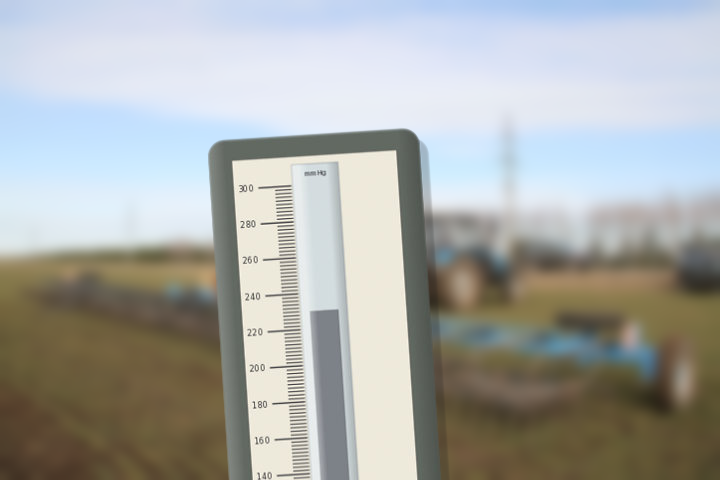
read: {"value": 230, "unit": "mmHg"}
